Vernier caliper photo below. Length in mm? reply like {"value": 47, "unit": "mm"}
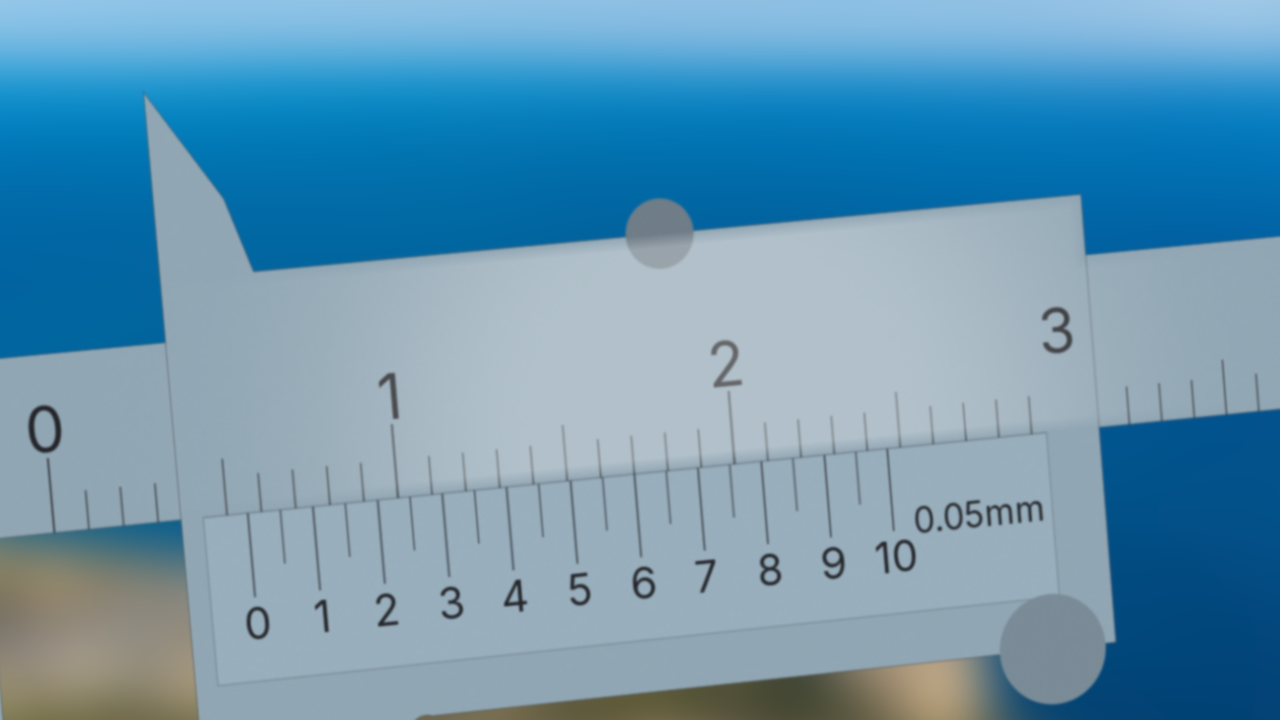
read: {"value": 5.60, "unit": "mm"}
